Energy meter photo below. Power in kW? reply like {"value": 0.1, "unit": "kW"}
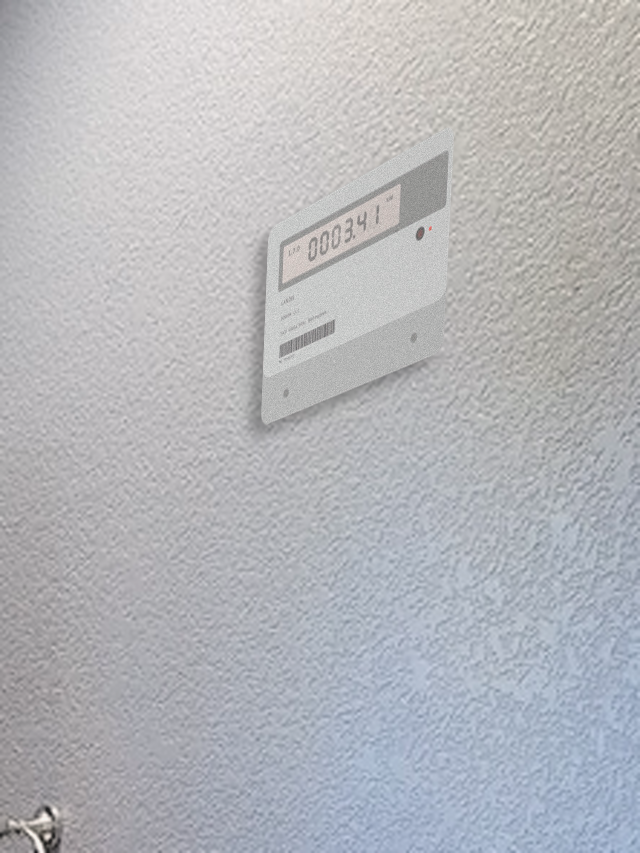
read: {"value": 3.41, "unit": "kW"}
